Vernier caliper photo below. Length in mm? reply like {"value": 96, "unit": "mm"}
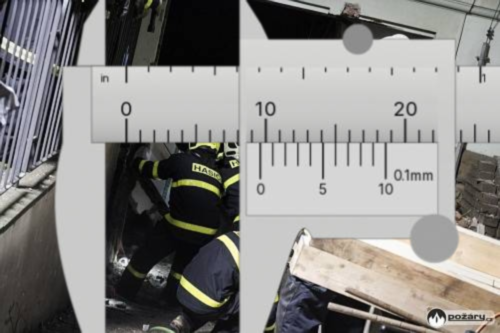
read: {"value": 9.6, "unit": "mm"}
